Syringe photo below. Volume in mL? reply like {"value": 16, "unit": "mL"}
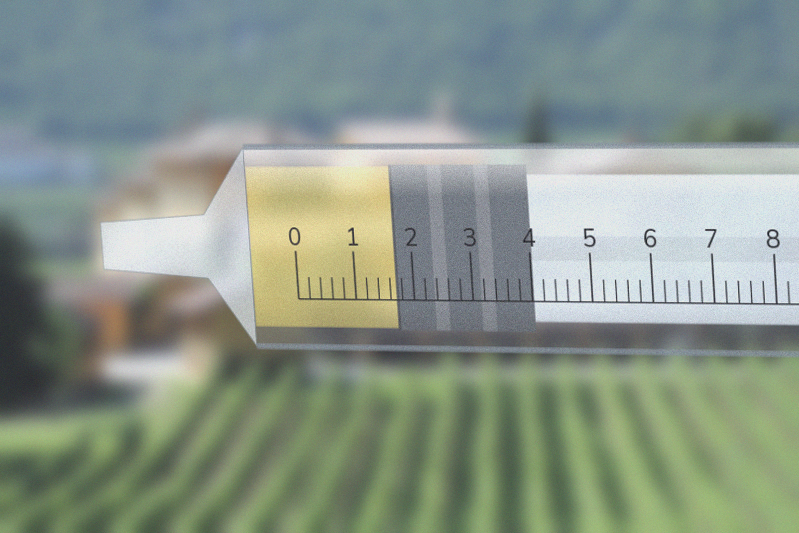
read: {"value": 1.7, "unit": "mL"}
